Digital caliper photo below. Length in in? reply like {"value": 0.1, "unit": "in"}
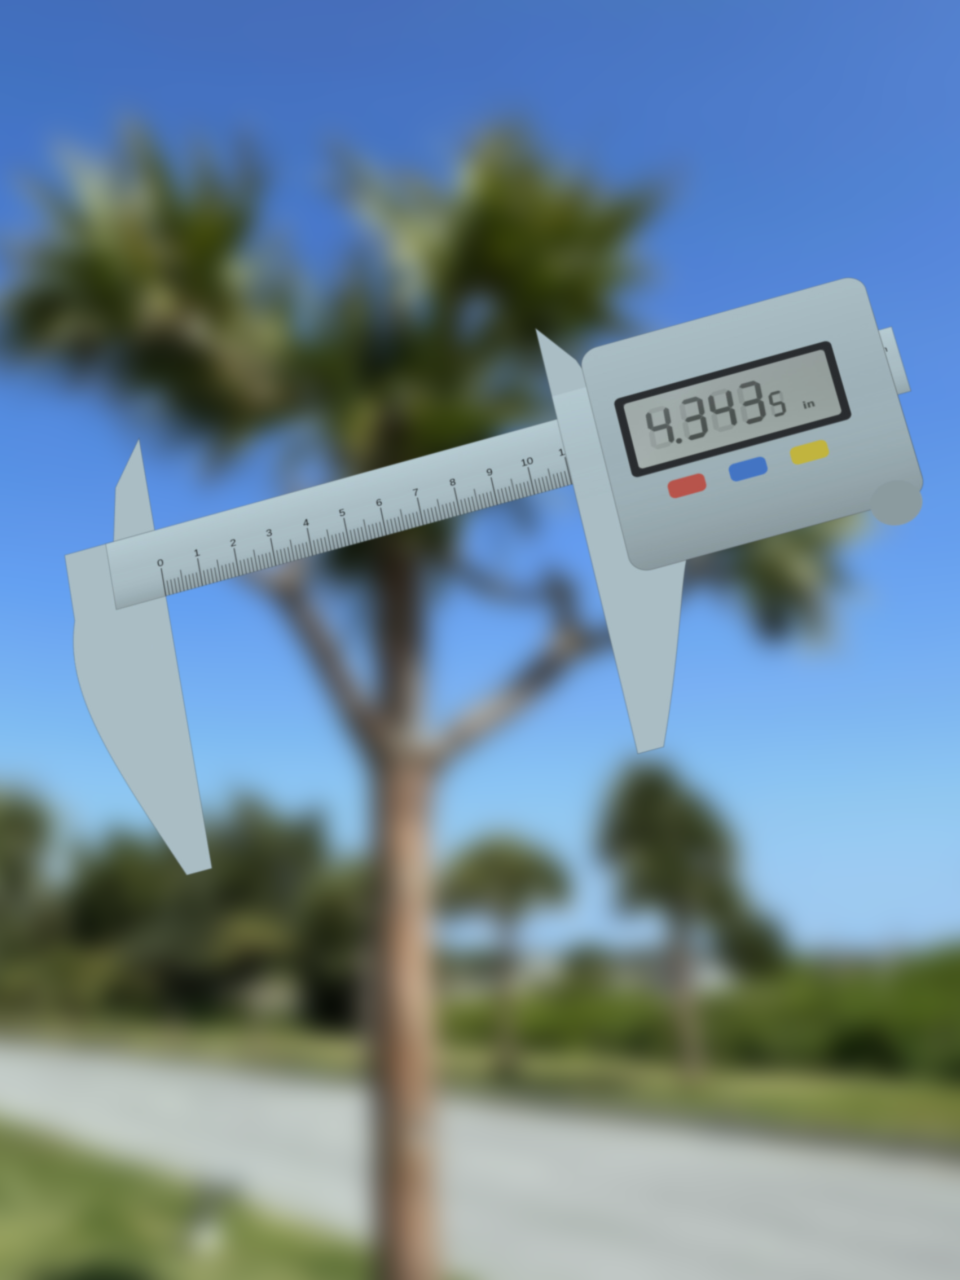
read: {"value": 4.3435, "unit": "in"}
